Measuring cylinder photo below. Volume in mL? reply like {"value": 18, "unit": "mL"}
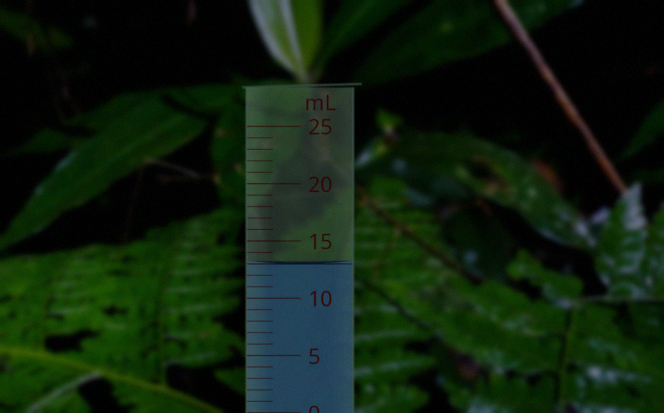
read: {"value": 13, "unit": "mL"}
